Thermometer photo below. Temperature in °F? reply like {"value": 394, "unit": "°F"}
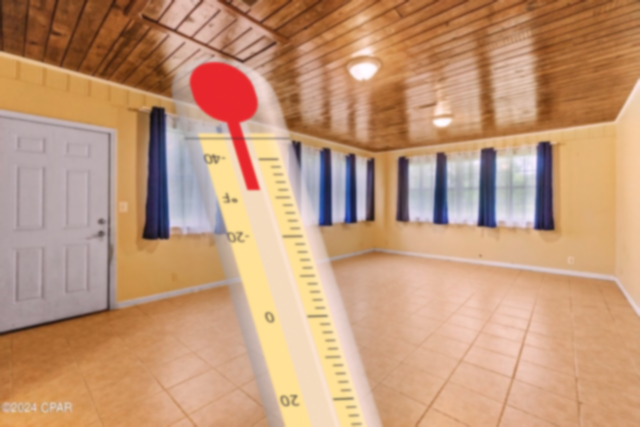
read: {"value": -32, "unit": "°F"}
